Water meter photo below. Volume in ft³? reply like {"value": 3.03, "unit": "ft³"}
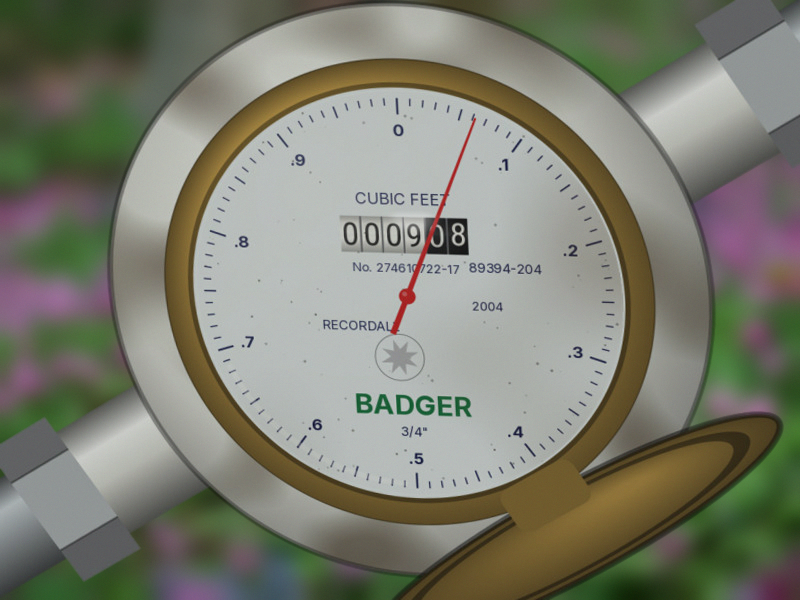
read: {"value": 908.06, "unit": "ft³"}
